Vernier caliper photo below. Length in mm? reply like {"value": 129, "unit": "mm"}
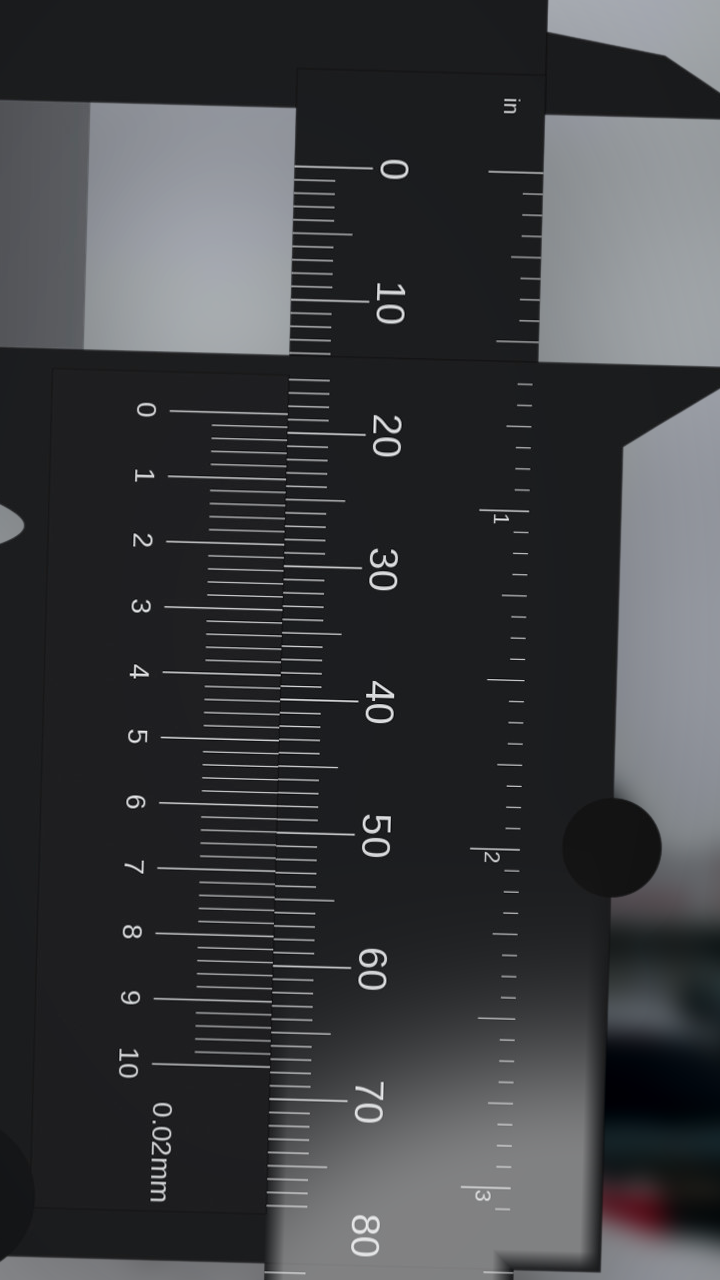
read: {"value": 18.6, "unit": "mm"}
